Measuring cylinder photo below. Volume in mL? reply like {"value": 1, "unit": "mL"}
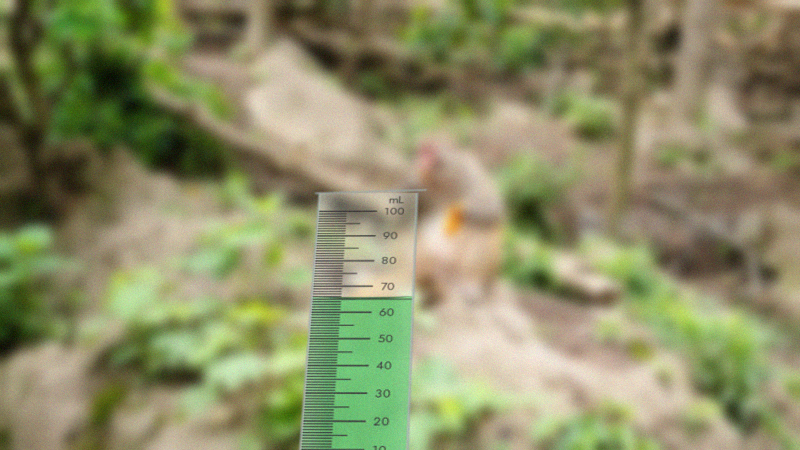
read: {"value": 65, "unit": "mL"}
